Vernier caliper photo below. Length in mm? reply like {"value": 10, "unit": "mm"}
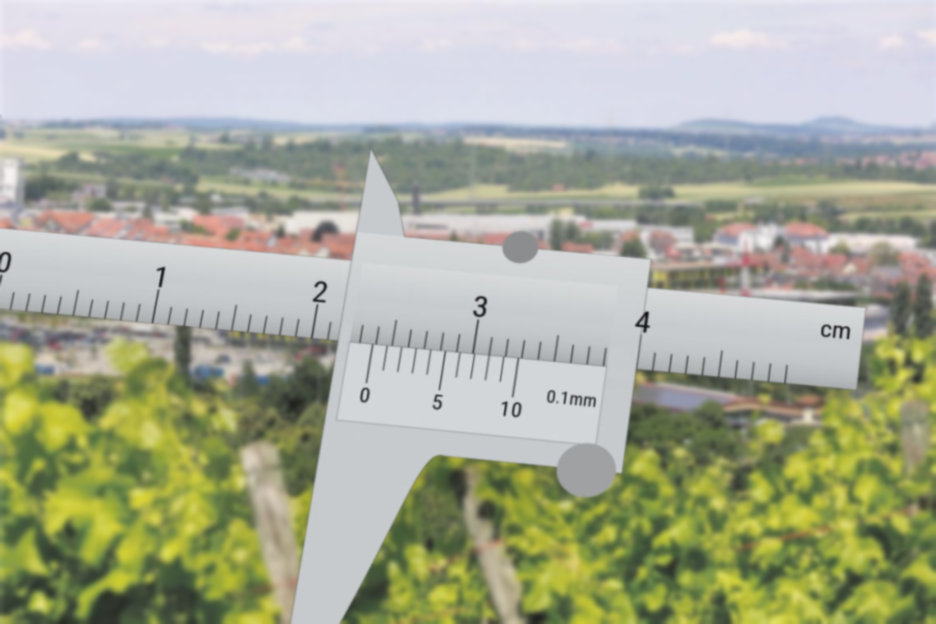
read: {"value": 23.8, "unit": "mm"}
